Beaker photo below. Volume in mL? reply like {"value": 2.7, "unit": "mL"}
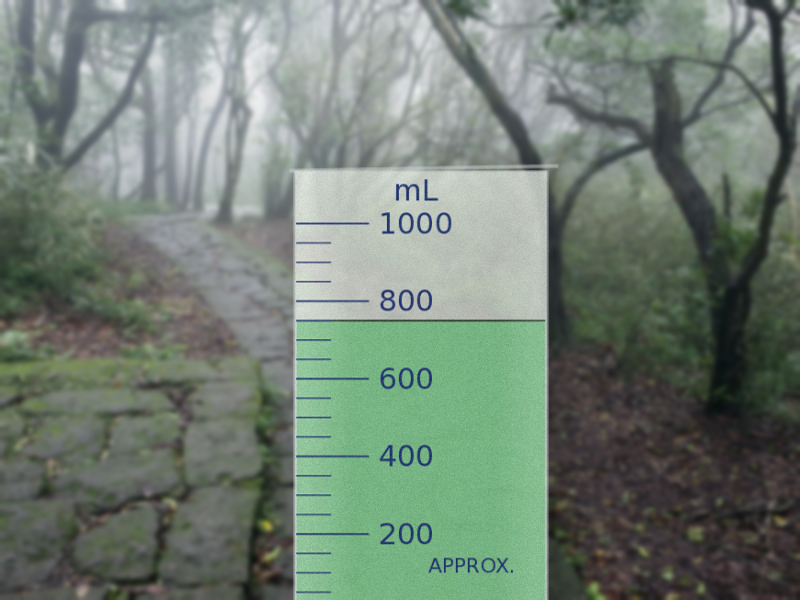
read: {"value": 750, "unit": "mL"}
